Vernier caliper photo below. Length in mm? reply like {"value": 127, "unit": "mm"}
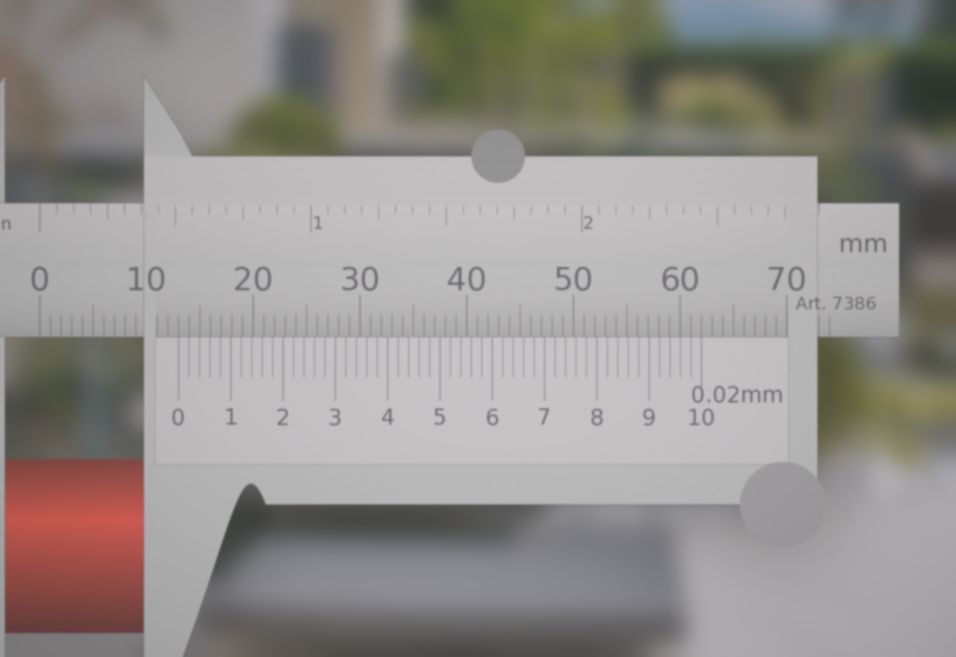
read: {"value": 13.0, "unit": "mm"}
